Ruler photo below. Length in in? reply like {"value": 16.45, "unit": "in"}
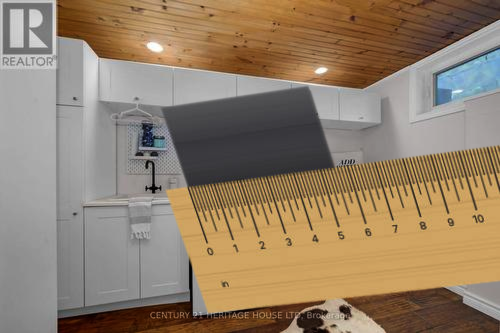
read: {"value": 5.5, "unit": "in"}
